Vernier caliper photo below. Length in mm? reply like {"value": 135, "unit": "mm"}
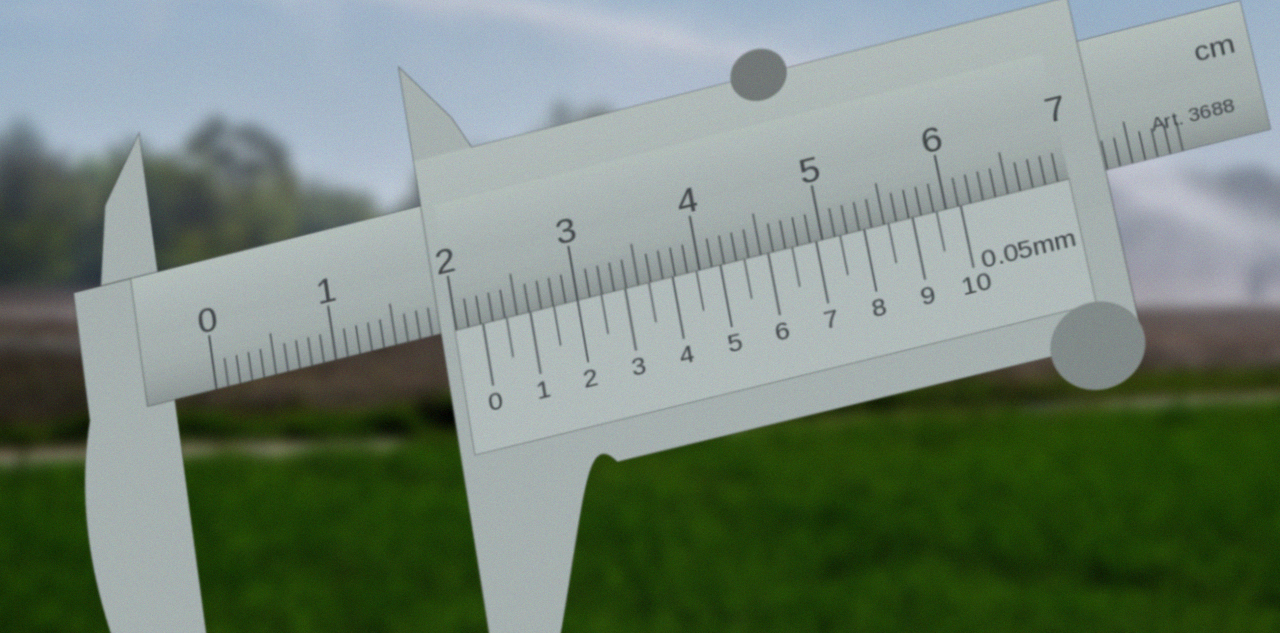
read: {"value": 22.2, "unit": "mm"}
